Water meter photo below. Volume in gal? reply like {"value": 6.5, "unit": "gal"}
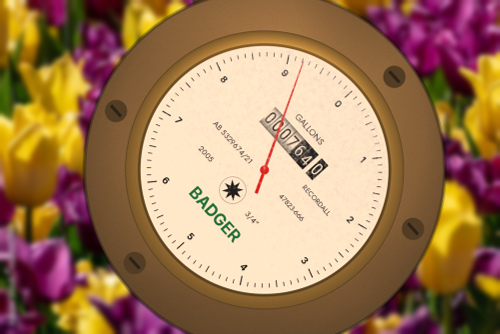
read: {"value": 7639.2, "unit": "gal"}
